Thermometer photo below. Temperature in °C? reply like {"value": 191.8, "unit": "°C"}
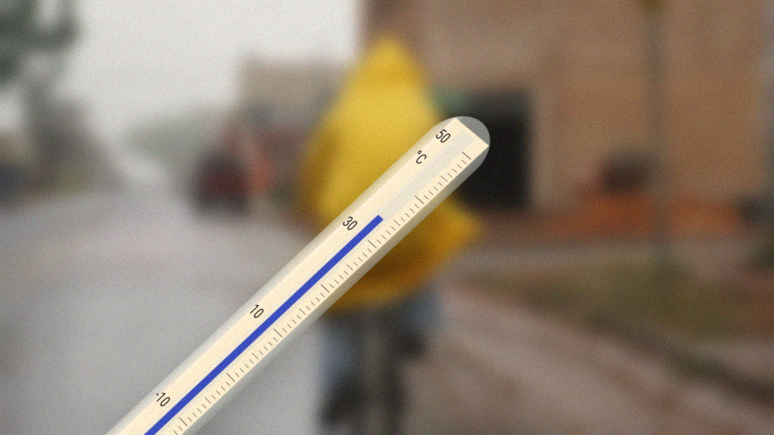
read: {"value": 34, "unit": "°C"}
